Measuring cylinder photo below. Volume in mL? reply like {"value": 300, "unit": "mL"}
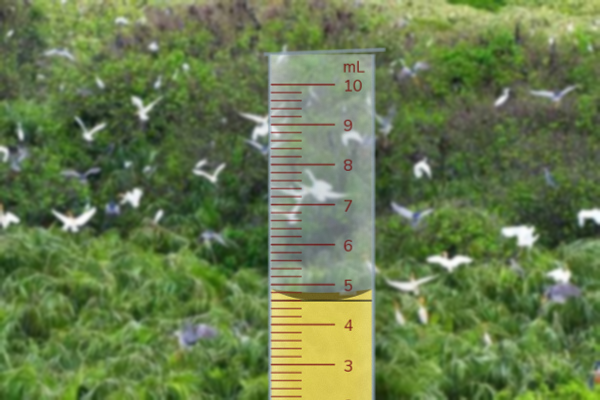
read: {"value": 4.6, "unit": "mL"}
